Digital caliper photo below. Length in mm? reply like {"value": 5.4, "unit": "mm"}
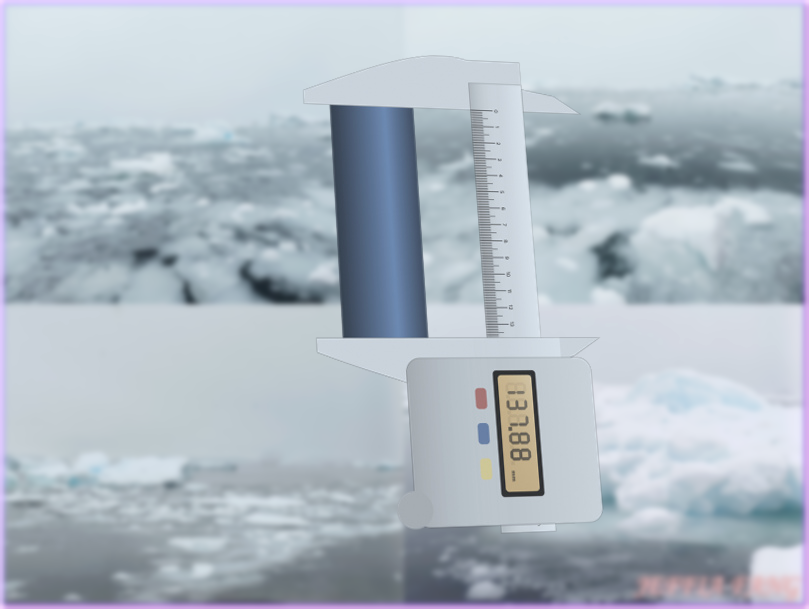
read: {"value": 137.88, "unit": "mm"}
